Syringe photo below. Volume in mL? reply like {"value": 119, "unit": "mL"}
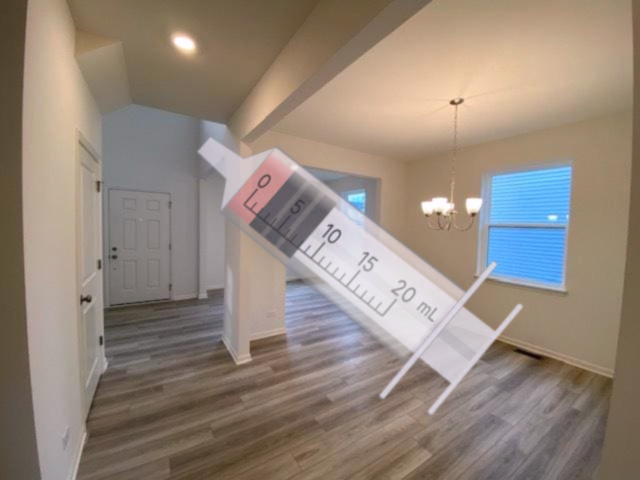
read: {"value": 2, "unit": "mL"}
